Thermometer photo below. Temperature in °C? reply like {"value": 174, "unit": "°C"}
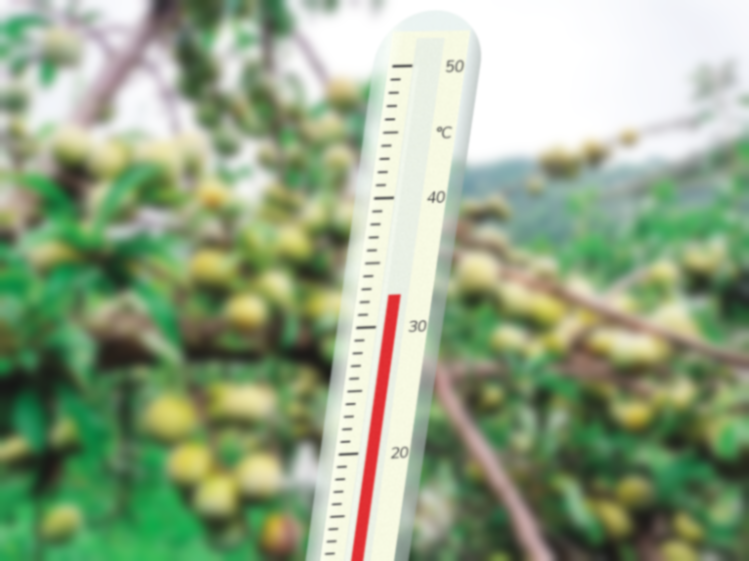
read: {"value": 32.5, "unit": "°C"}
